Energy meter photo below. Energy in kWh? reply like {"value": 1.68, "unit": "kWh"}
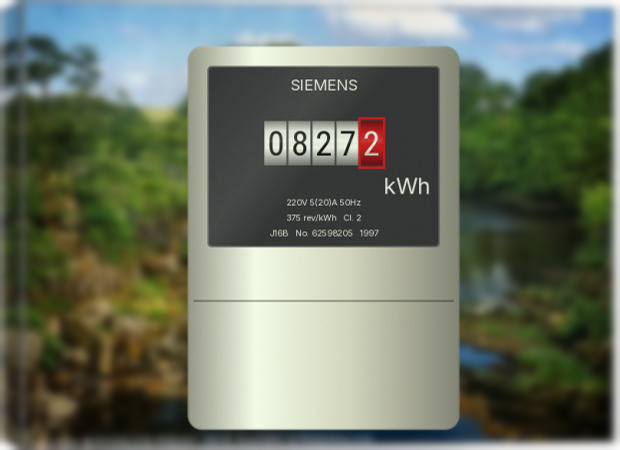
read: {"value": 827.2, "unit": "kWh"}
